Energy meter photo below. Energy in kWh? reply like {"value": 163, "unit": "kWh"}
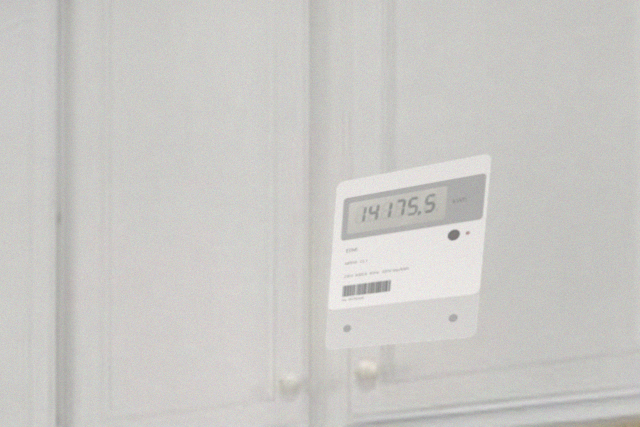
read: {"value": 14175.5, "unit": "kWh"}
